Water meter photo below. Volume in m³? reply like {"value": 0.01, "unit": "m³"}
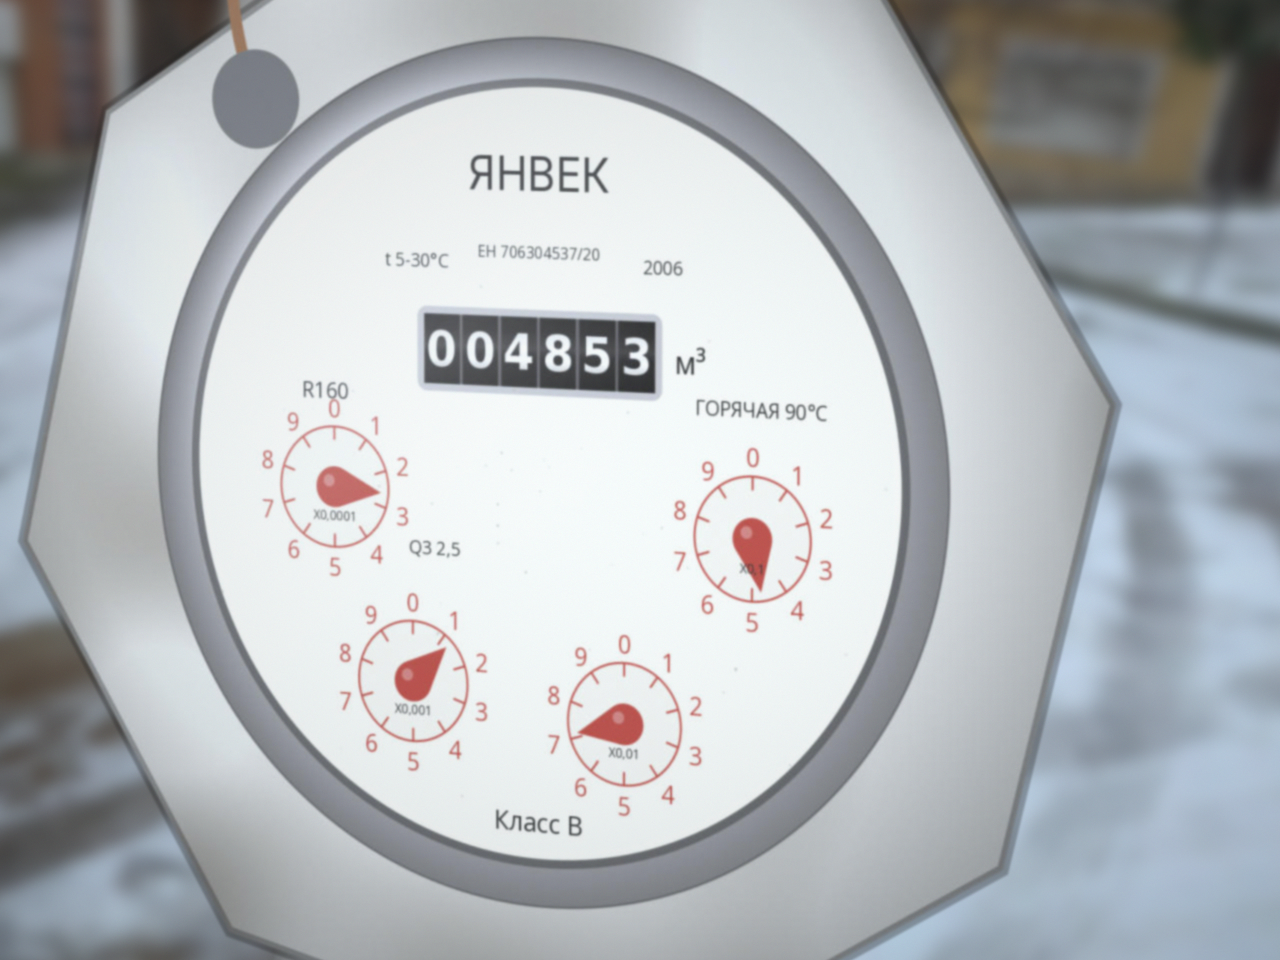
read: {"value": 4853.4712, "unit": "m³"}
